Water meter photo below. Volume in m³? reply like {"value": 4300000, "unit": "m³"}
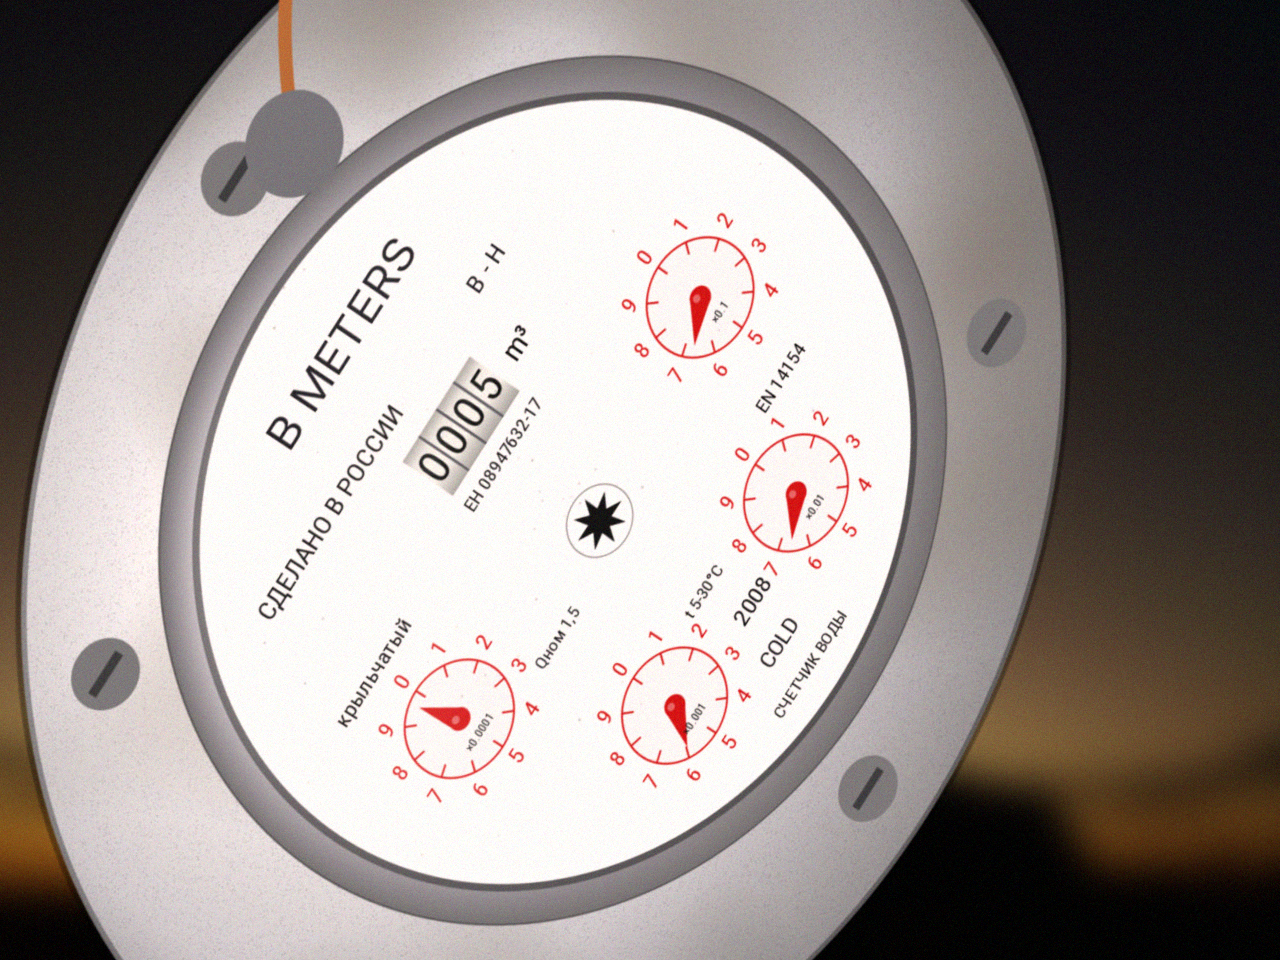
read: {"value": 5.6659, "unit": "m³"}
